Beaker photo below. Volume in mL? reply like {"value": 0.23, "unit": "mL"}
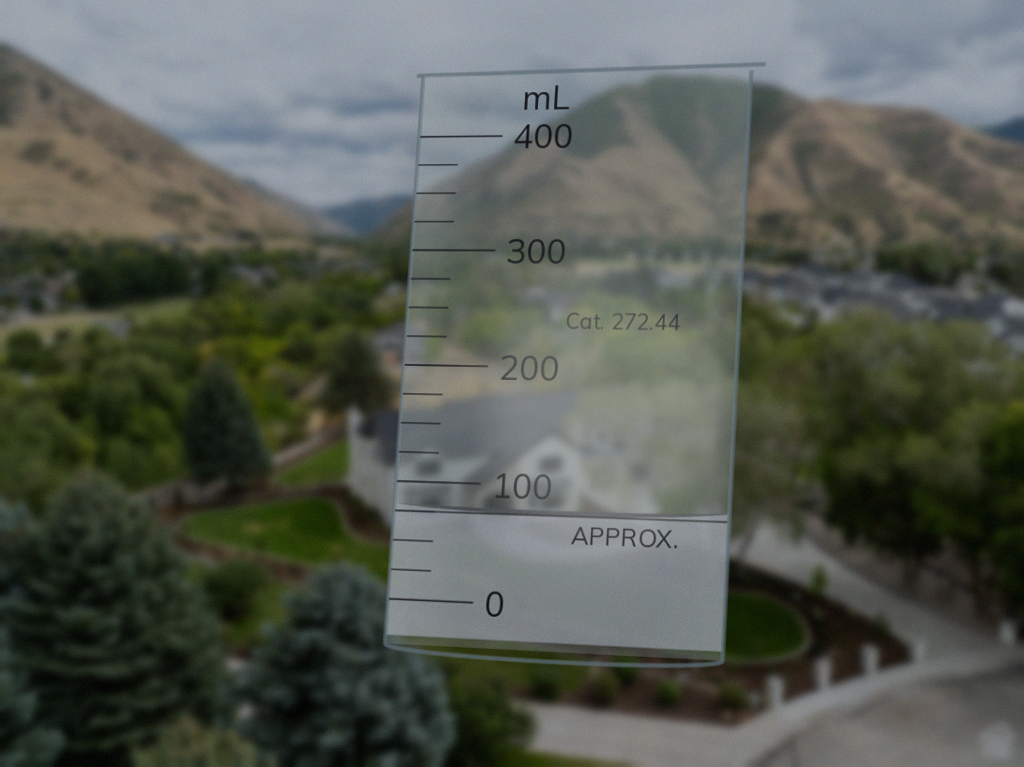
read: {"value": 75, "unit": "mL"}
